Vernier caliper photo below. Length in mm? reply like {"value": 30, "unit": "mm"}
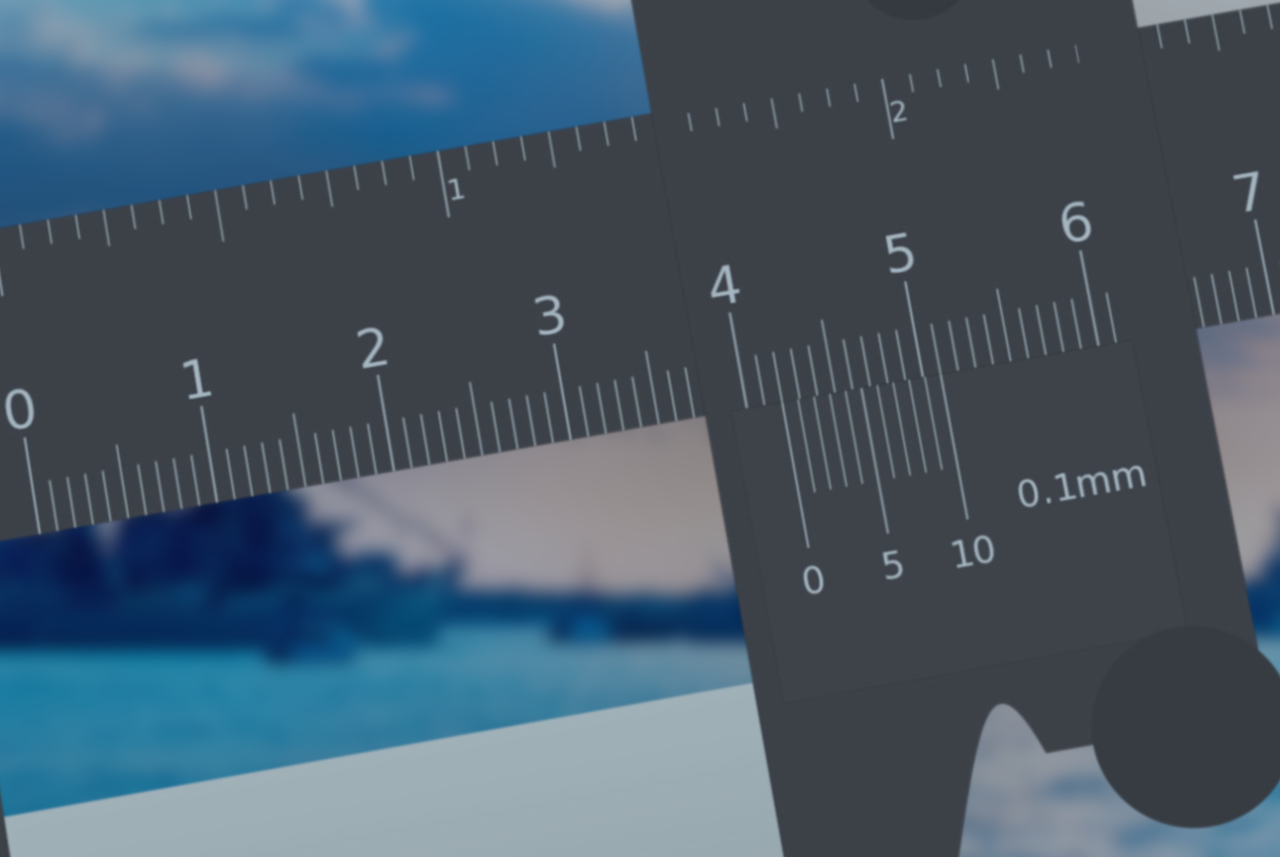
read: {"value": 42.0, "unit": "mm"}
